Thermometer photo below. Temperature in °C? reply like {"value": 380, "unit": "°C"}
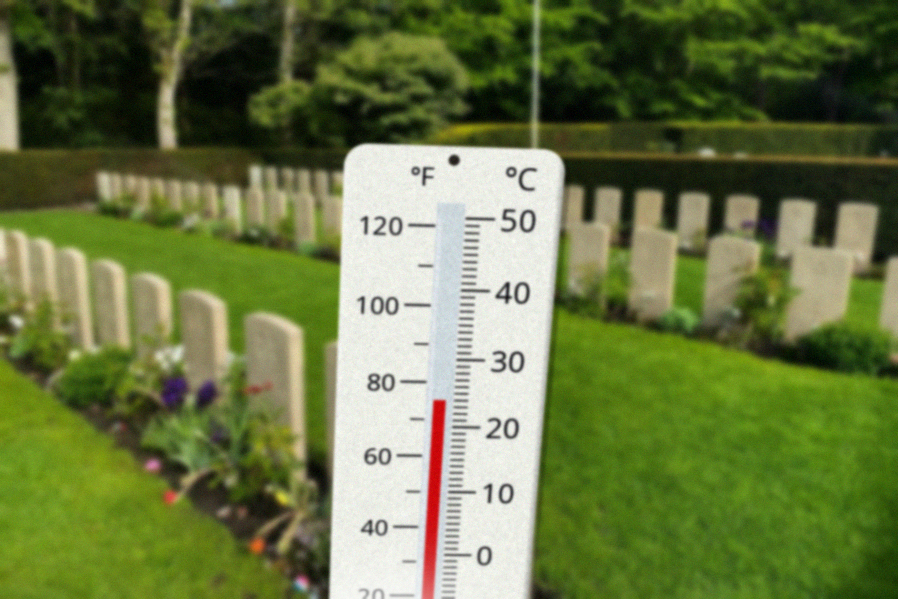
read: {"value": 24, "unit": "°C"}
